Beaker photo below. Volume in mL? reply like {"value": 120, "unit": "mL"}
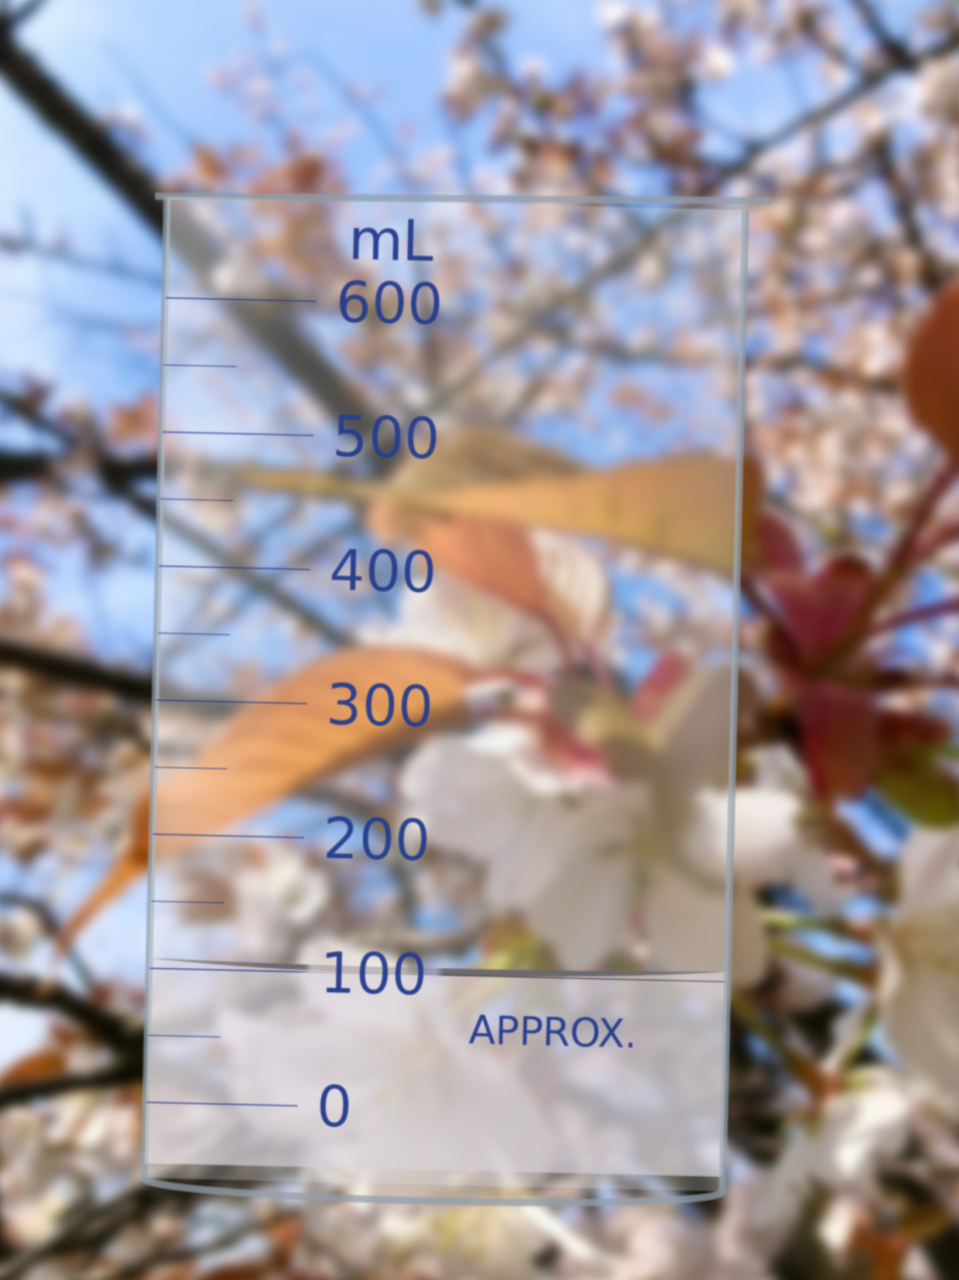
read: {"value": 100, "unit": "mL"}
